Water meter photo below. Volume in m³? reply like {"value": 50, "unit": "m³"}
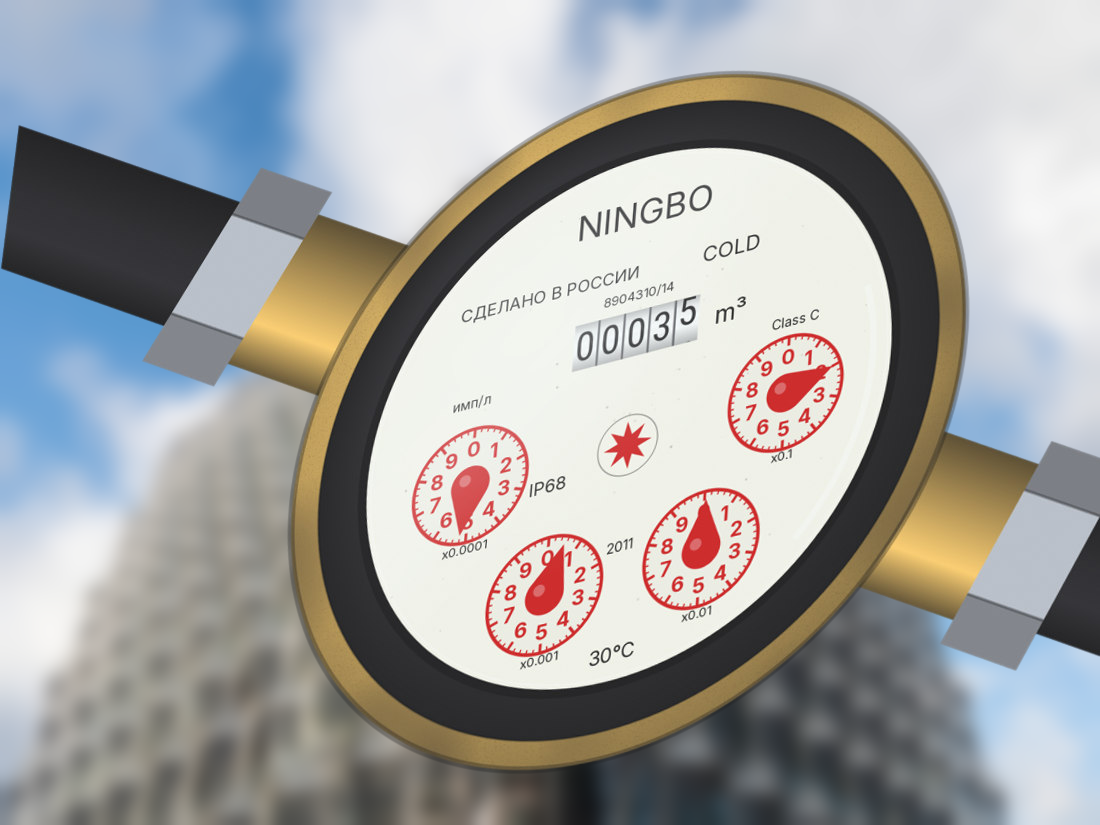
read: {"value": 35.2005, "unit": "m³"}
